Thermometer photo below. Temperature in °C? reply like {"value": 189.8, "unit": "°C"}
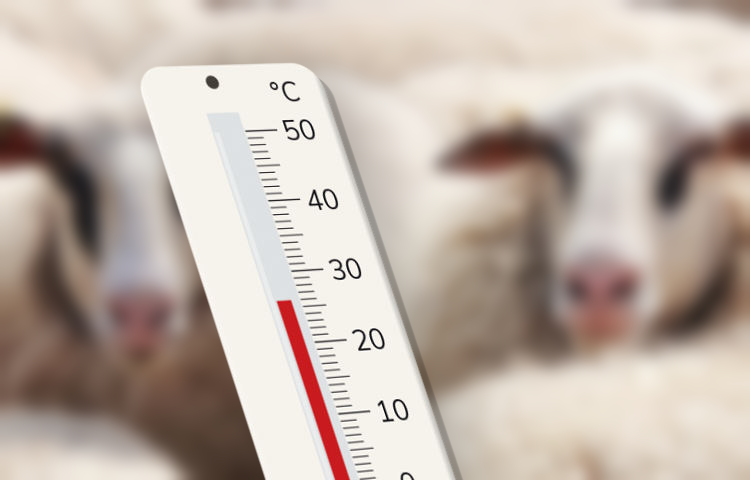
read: {"value": 26, "unit": "°C"}
